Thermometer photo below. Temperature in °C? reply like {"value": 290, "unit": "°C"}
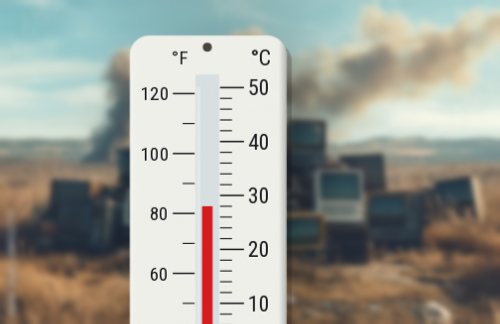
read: {"value": 28, "unit": "°C"}
